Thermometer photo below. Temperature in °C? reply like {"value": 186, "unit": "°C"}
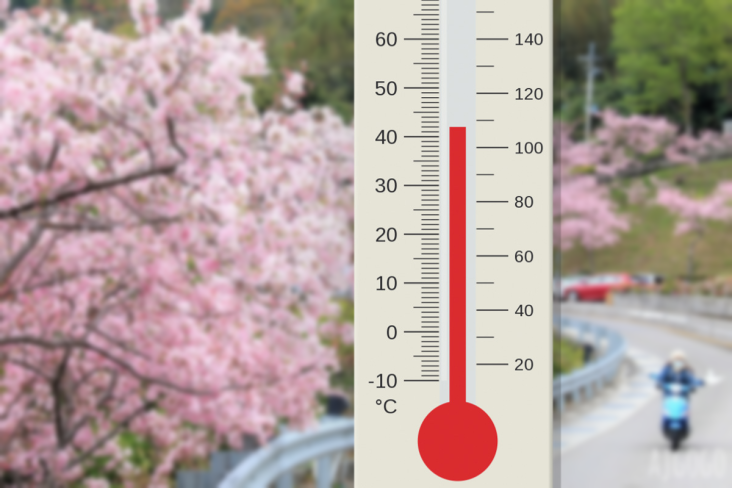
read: {"value": 42, "unit": "°C"}
